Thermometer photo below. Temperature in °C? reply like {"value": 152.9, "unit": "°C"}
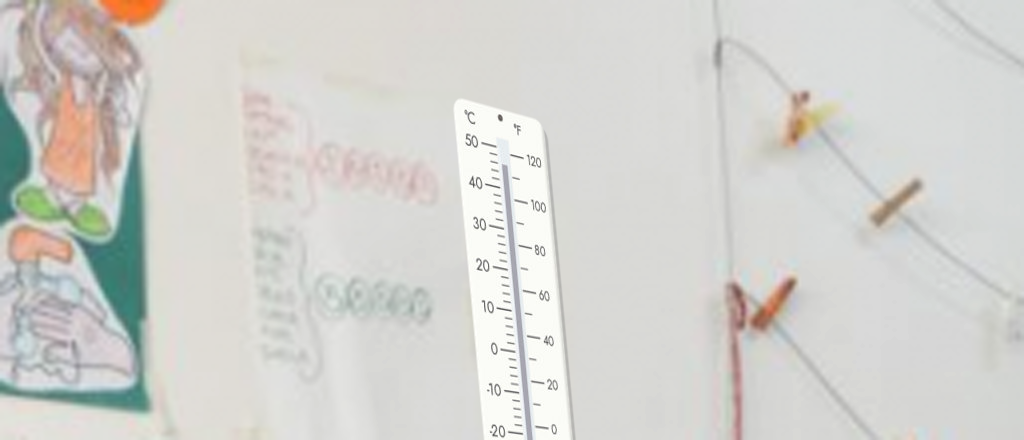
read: {"value": 46, "unit": "°C"}
